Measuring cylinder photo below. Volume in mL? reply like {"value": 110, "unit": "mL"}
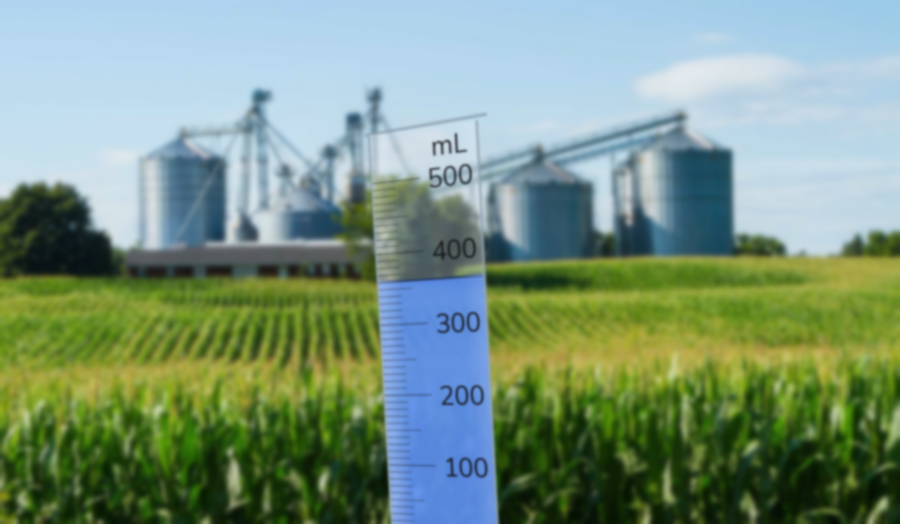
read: {"value": 360, "unit": "mL"}
